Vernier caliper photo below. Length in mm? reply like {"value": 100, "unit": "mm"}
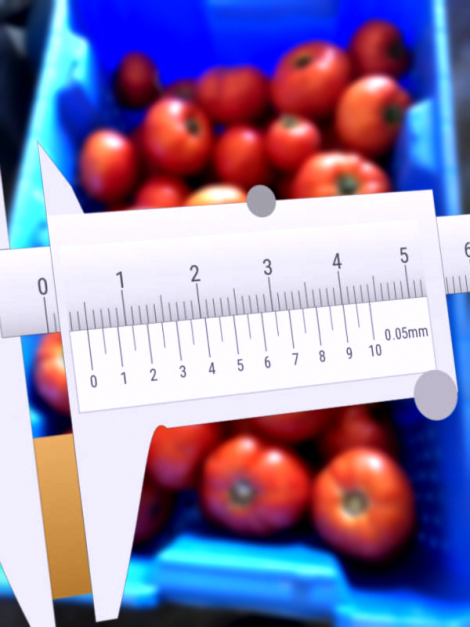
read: {"value": 5.0, "unit": "mm"}
